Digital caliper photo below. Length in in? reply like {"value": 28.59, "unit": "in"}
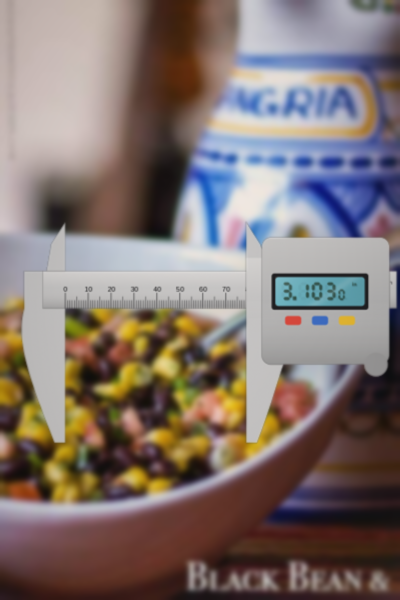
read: {"value": 3.1030, "unit": "in"}
